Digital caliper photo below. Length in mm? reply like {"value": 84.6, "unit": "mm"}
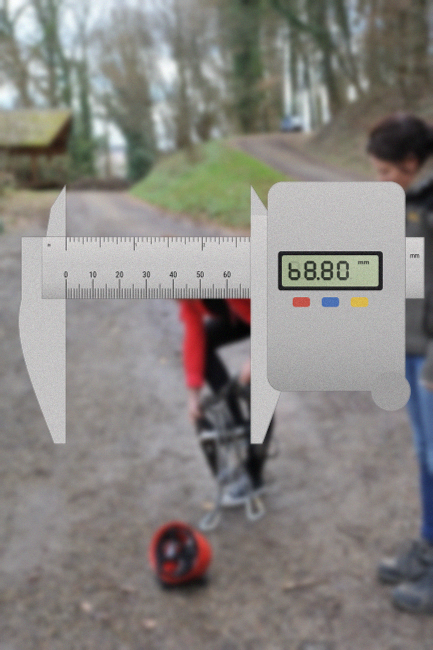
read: {"value": 68.80, "unit": "mm"}
